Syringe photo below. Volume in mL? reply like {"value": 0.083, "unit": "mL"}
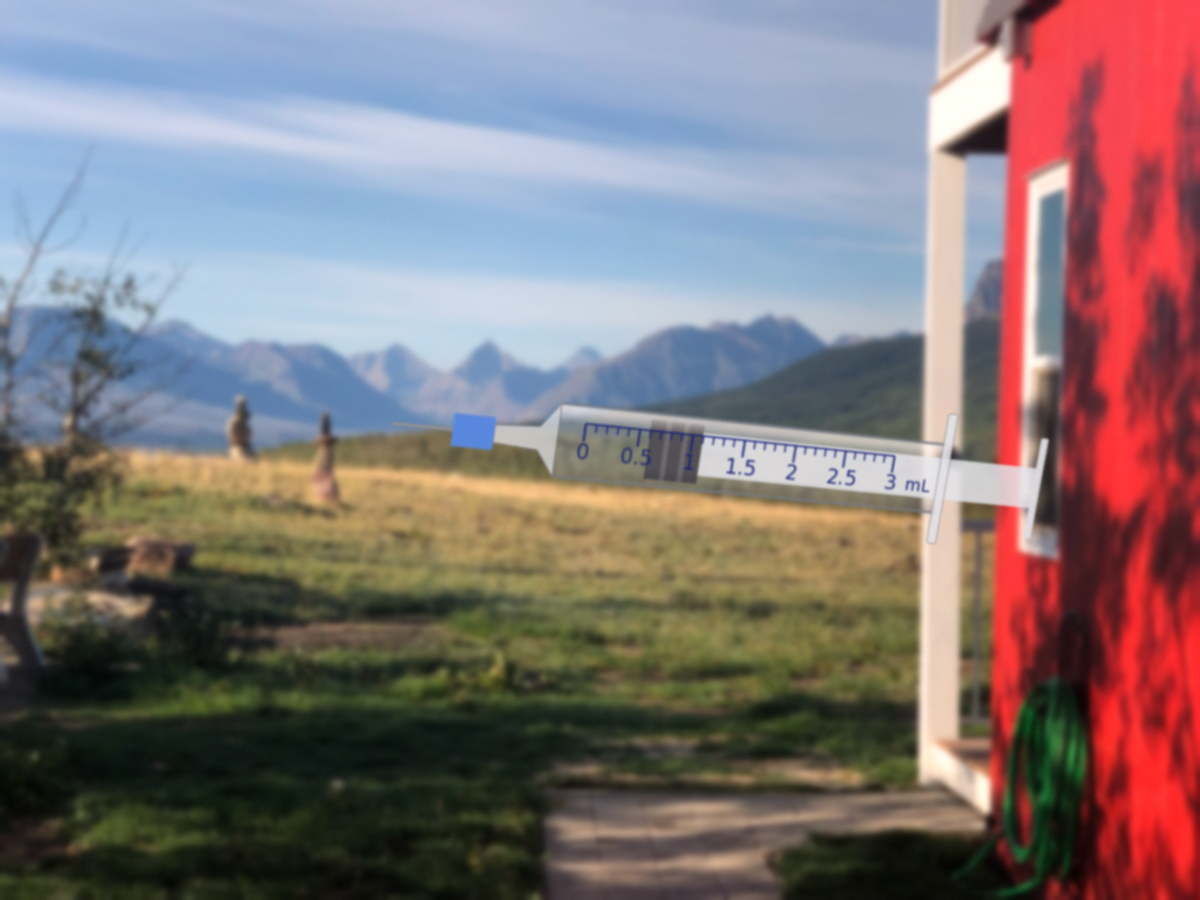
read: {"value": 0.6, "unit": "mL"}
